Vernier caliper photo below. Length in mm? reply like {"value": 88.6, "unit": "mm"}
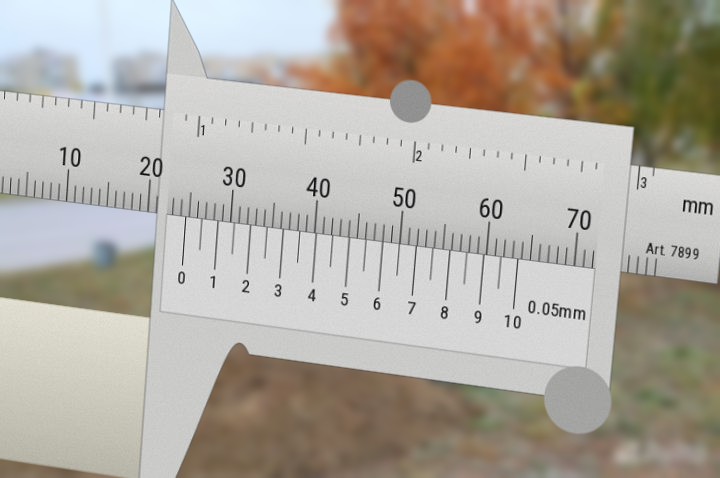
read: {"value": 24.6, "unit": "mm"}
